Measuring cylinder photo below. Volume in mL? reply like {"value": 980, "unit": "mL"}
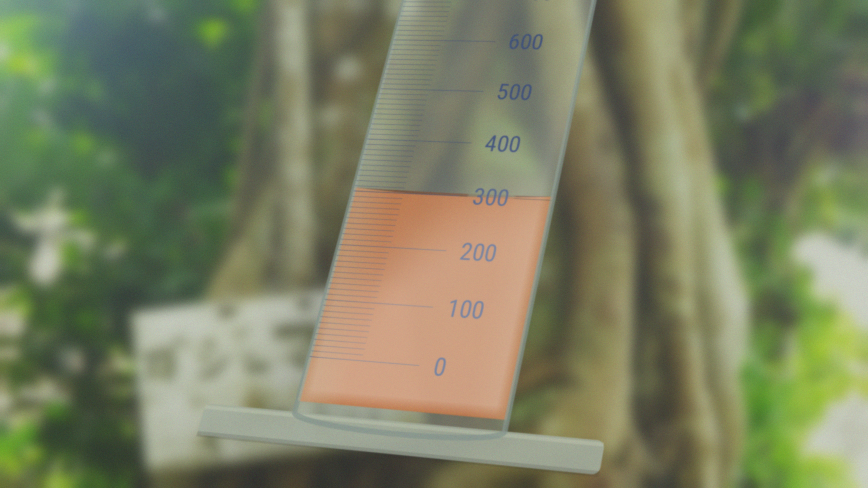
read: {"value": 300, "unit": "mL"}
